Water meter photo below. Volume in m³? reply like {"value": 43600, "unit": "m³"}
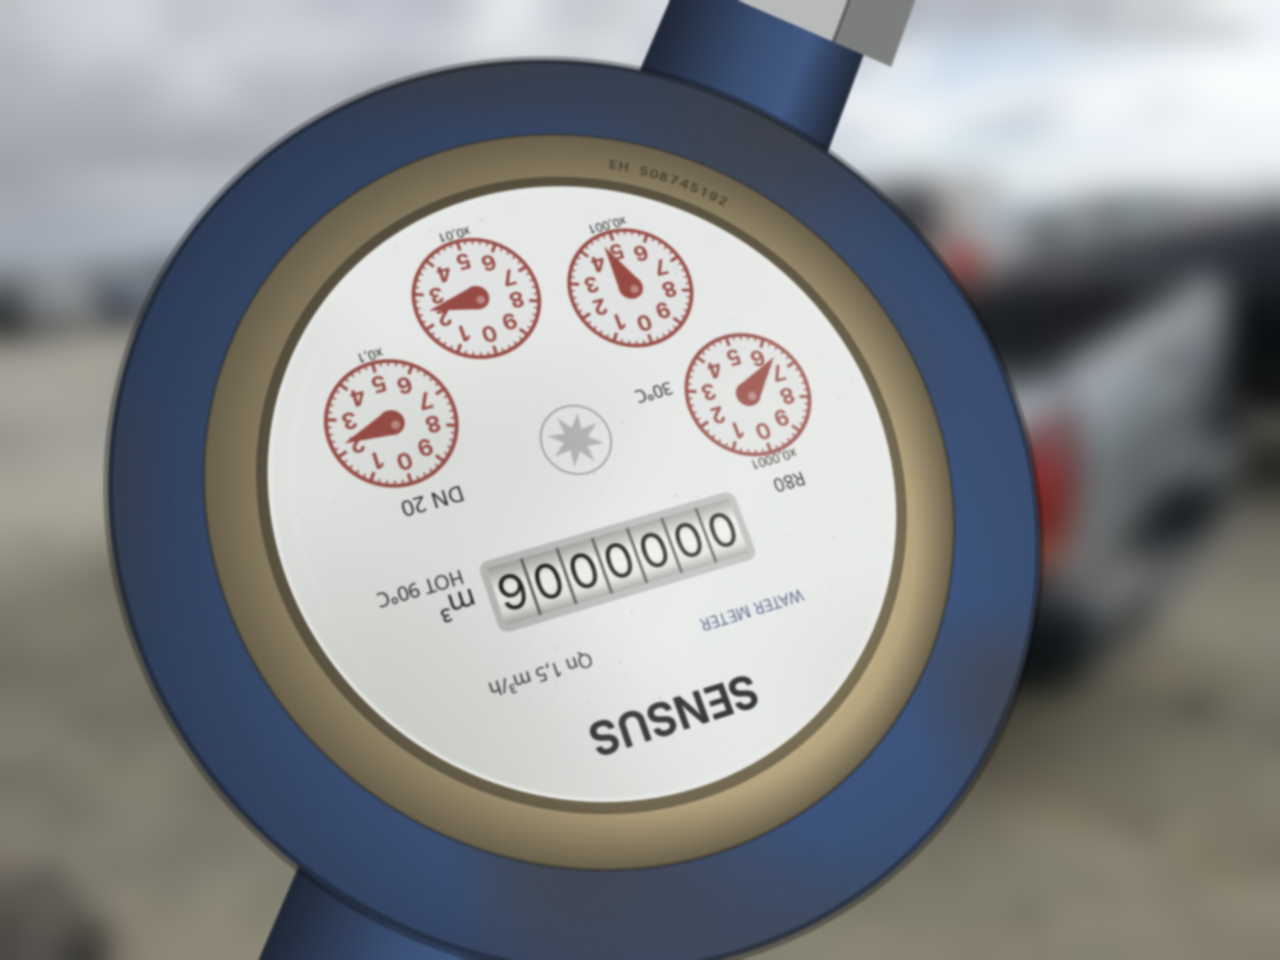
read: {"value": 6.2246, "unit": "m³"}
